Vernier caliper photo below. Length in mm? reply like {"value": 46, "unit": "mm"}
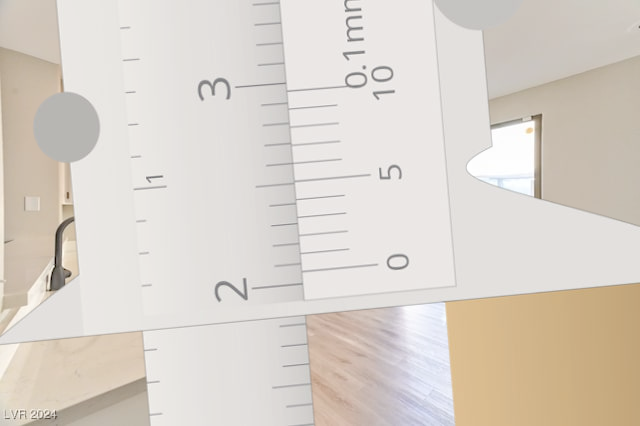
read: {"value": 20.6, "unit": "mm"}
